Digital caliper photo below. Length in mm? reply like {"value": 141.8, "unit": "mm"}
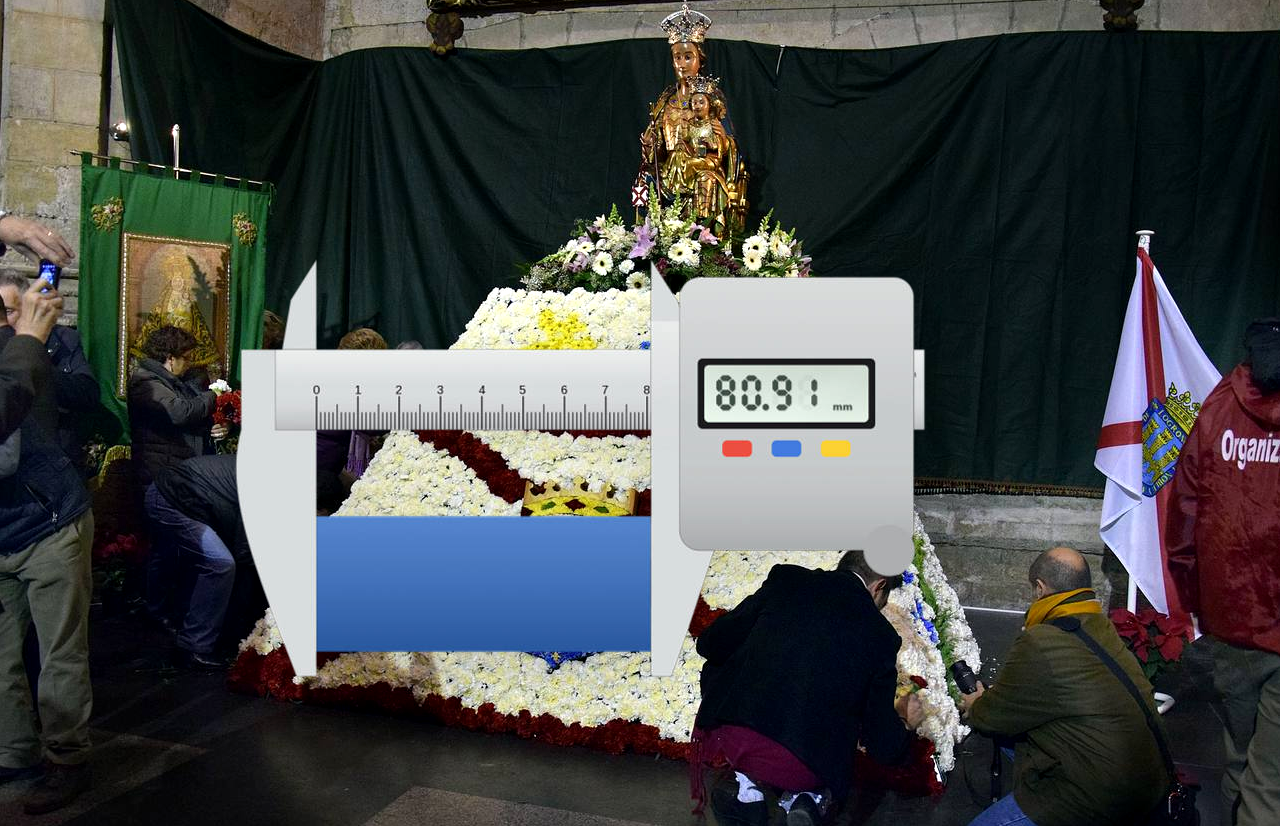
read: {"value": 80.91, "unit": "mm"}
